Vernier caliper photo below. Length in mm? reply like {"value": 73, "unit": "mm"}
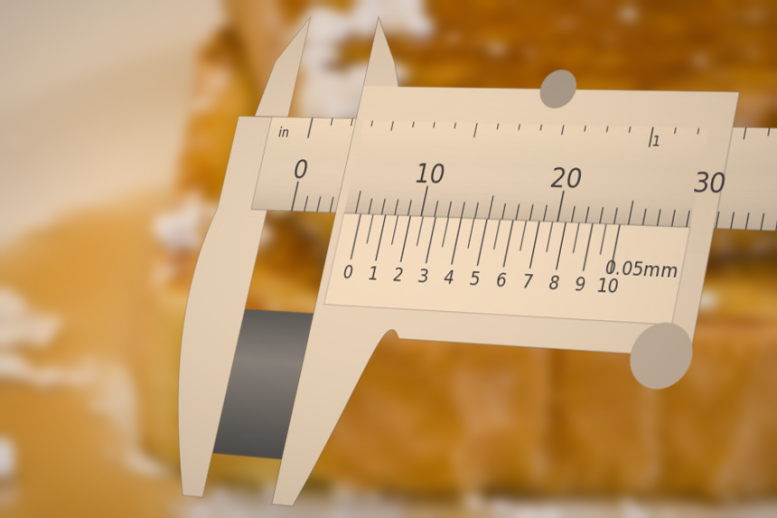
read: {"value": 5.4, "unit": "mm"}
